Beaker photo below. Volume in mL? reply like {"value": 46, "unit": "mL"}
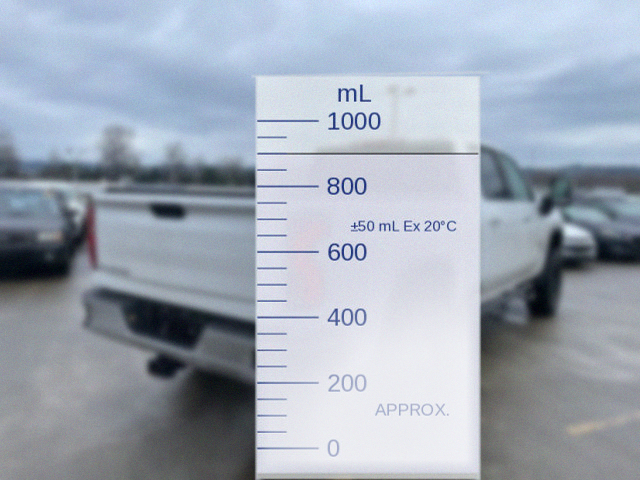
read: {"value": 900, "unit": "mL"}
